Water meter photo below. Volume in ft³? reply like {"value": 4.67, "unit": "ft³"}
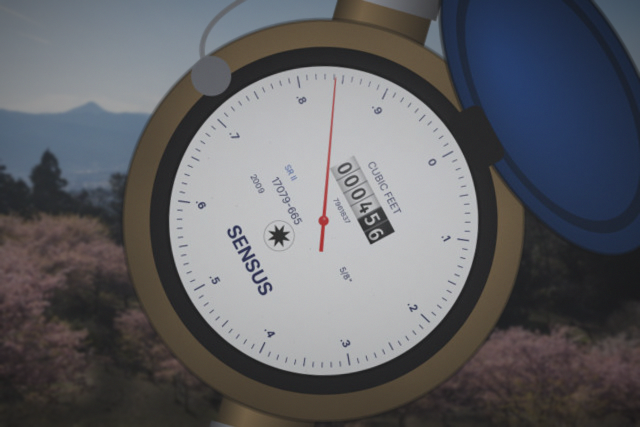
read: {"value": 455.84, "unit": "ft³"}
